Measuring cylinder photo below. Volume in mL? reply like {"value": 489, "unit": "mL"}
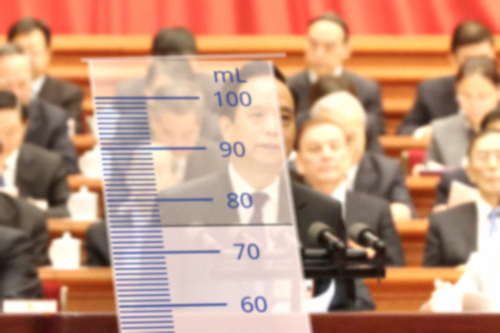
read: {"value": 75, "unit": "mL"}
